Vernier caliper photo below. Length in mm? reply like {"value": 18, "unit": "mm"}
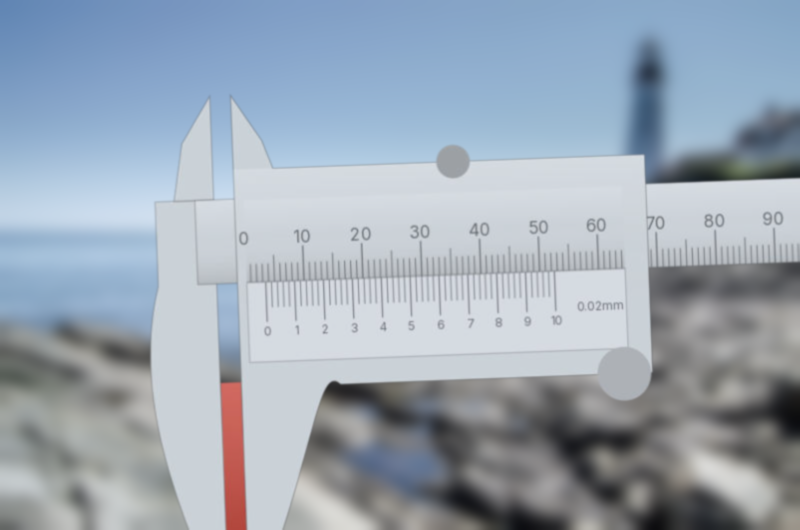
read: {"value": 3.5, "unit": "mm"}
